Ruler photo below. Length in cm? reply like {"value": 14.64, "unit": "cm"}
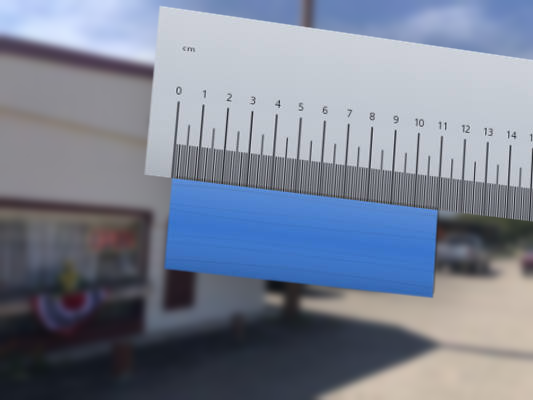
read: {"value": 11, "unit": "cm"}
